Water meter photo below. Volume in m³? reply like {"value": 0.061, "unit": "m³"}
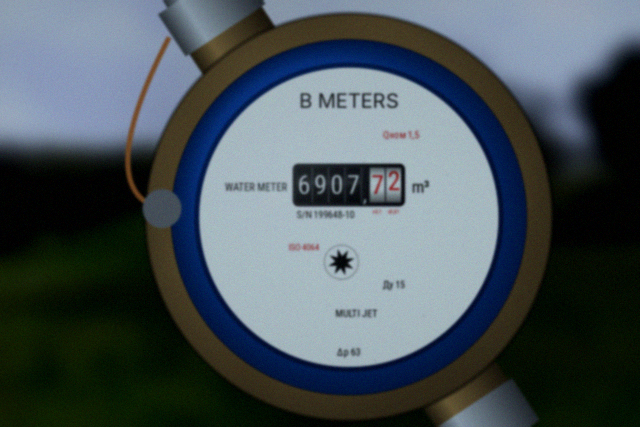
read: {"value": 6907.72, "unit": "m³"}
